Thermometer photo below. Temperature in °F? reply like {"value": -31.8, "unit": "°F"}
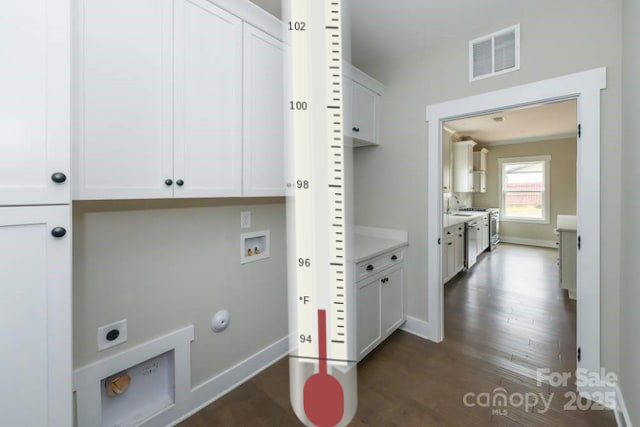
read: {"value": 94.8, "unit": "°F"}
